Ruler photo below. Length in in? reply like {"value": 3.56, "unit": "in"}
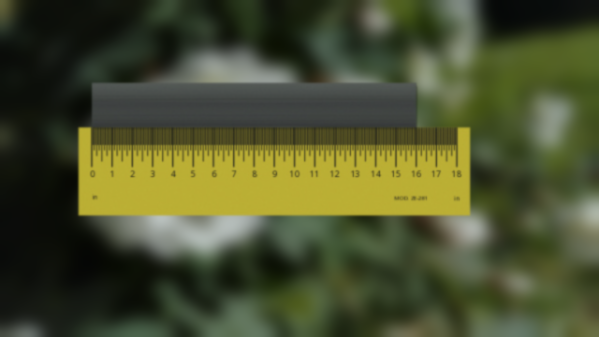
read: {"value": 16, "unit": "in"}
